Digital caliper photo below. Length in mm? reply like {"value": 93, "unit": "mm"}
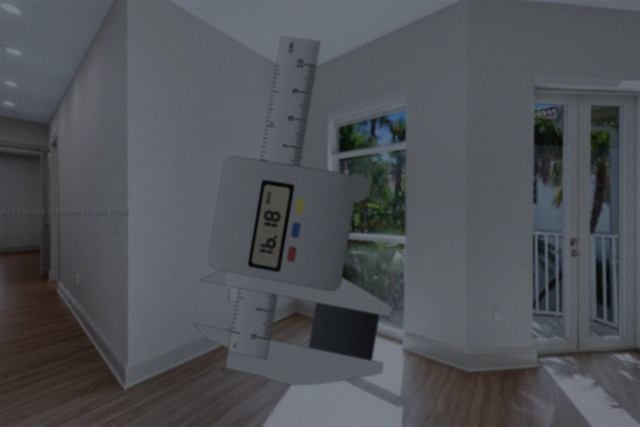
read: {"value": 16.18, "unit": "mm"}
